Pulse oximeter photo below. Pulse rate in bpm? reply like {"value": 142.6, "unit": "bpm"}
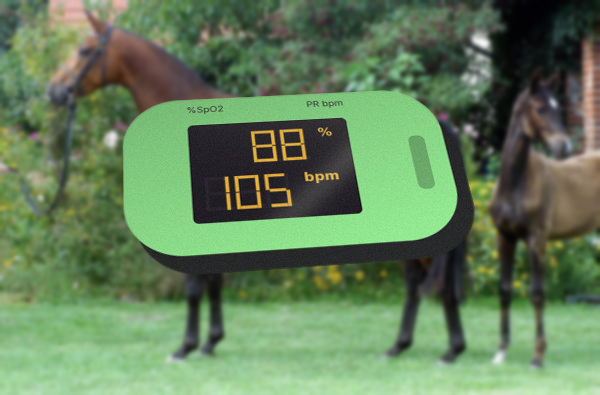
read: {"value": 105, "unit": "bpm"}
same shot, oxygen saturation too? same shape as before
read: {"value": 88, "unit": "%"}
